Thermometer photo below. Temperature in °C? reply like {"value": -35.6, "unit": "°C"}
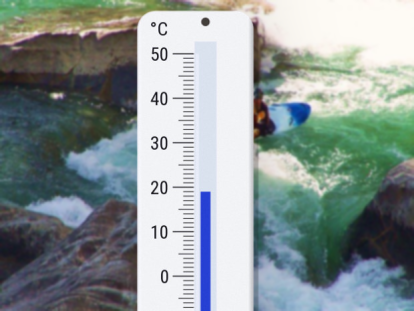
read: {"value": 19, "unit": "°C"}
